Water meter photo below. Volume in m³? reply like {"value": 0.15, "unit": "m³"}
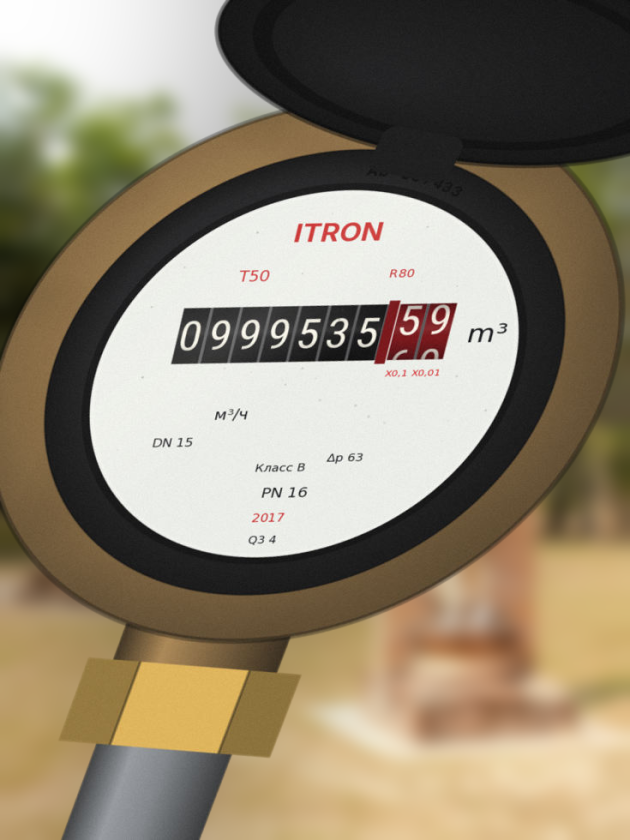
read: {"value": 999535.59, "unit": "m³"}
